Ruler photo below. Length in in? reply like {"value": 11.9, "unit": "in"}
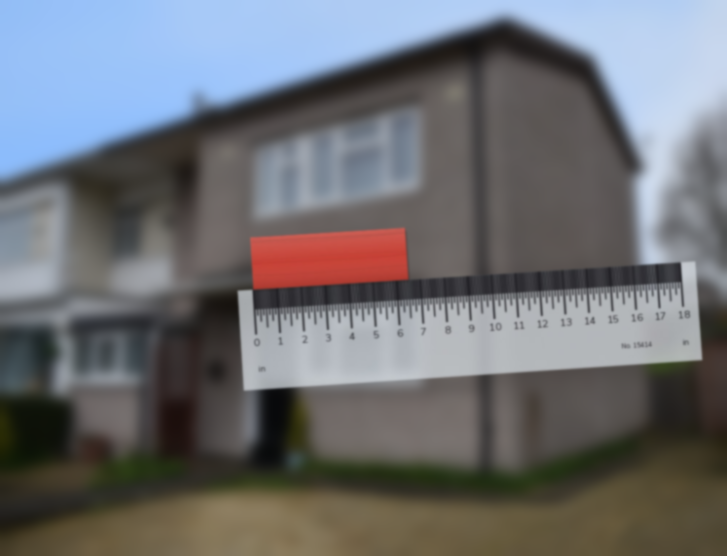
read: {"value": 6.5, "unit": "in"}
